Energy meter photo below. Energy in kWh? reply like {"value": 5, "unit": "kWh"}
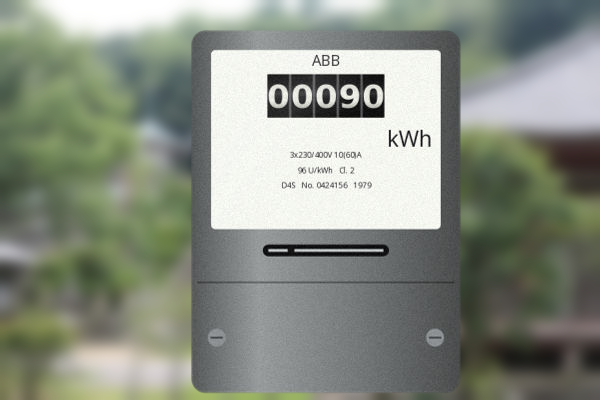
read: {"value": 90, "unit": "kWh"}
